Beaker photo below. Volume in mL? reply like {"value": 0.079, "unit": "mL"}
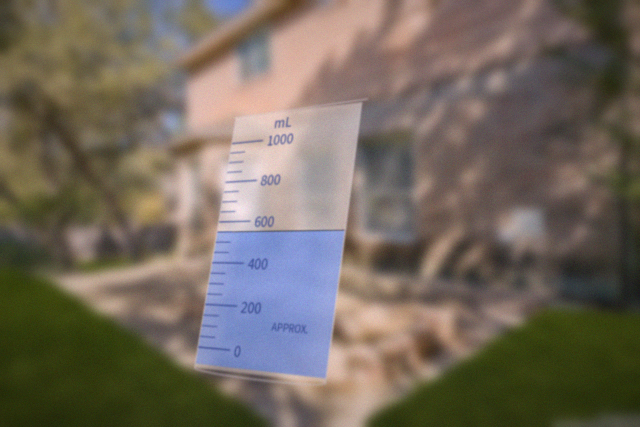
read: {"value": 550, "unit": "mL"}
